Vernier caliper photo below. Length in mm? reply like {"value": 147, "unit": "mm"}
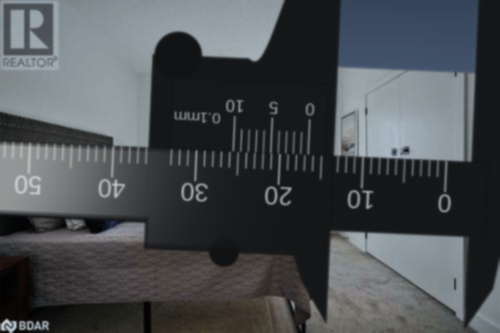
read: {"value": 16.6, "unit": "mm"}
